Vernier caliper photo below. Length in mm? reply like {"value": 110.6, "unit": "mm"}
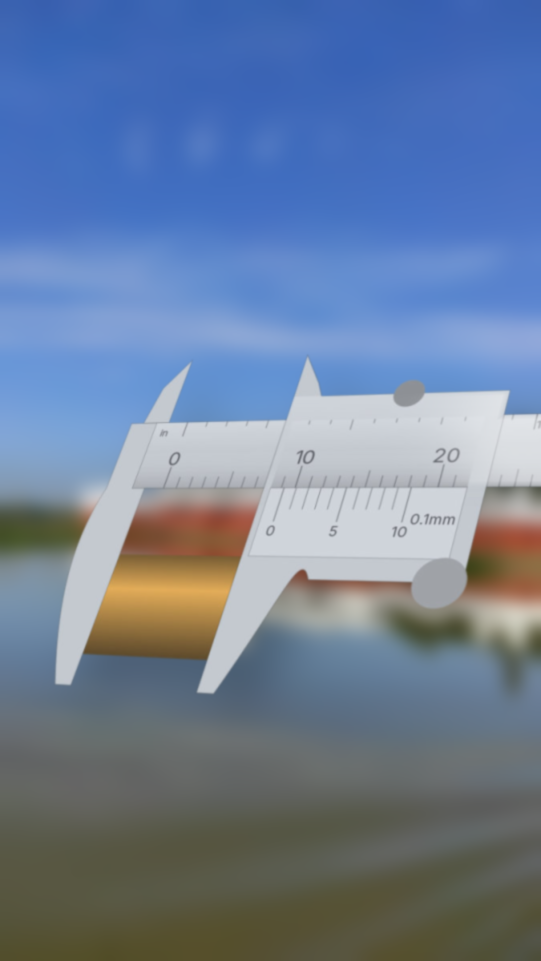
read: {"value": 9.2, "unit": "mm"}
